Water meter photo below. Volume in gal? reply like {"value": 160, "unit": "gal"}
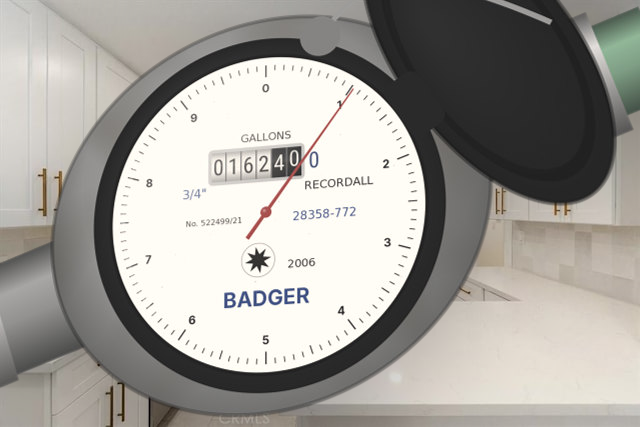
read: {"value": 162401.0, "unit": "gal"}
